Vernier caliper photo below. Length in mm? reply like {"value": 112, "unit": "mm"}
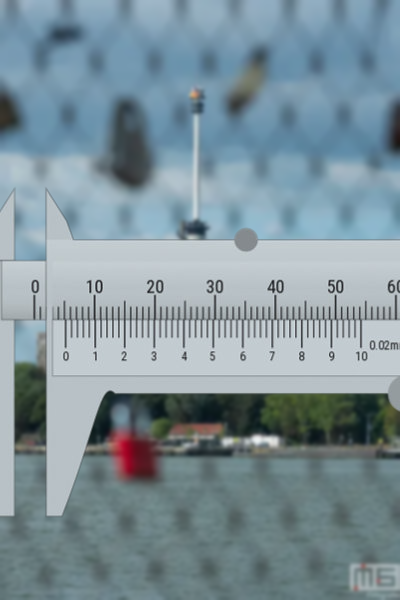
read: {"value": 5.2, "unit": "mm"}
